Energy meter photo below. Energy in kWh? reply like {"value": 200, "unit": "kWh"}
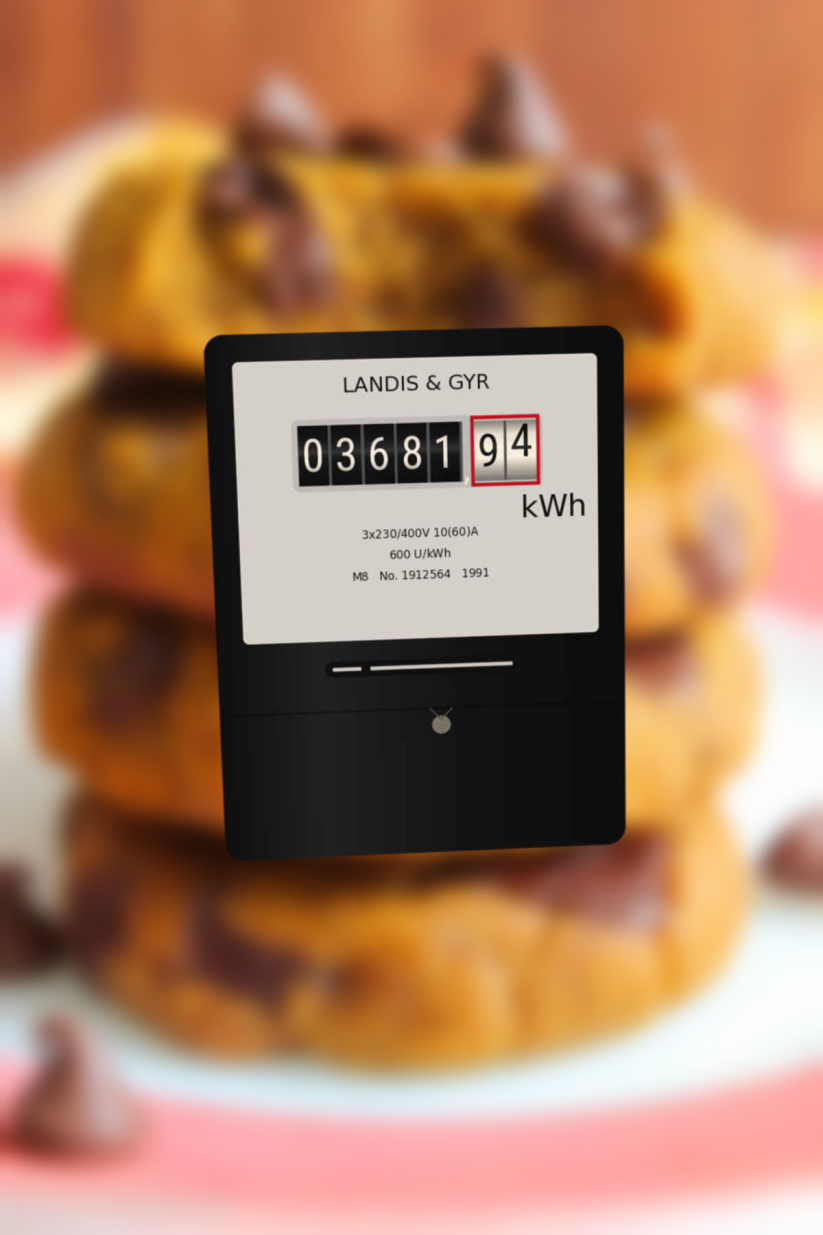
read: {"value": 3681.94, "unit": "kWh"}
